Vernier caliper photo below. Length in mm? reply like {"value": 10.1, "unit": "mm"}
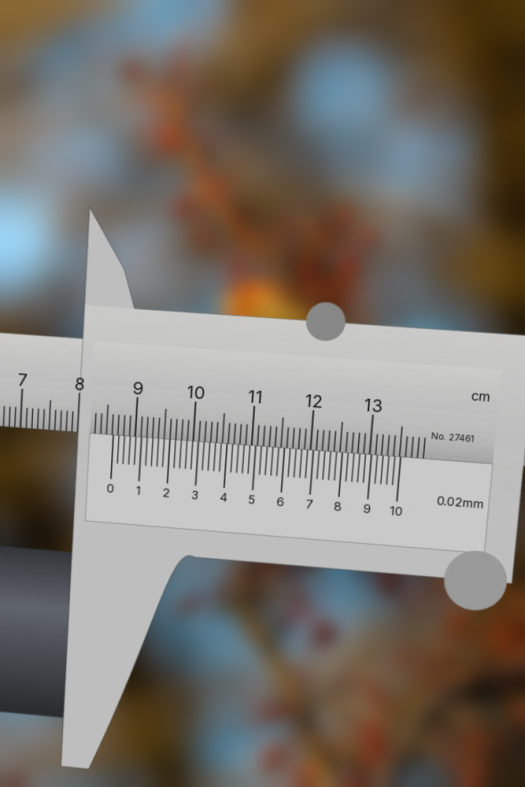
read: {"value": 86.2, "unit": "mm"}
